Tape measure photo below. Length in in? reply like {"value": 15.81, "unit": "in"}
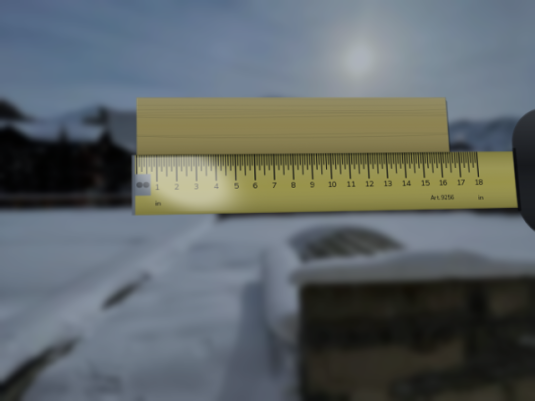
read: {"value": 16.5, "unit": "in"}
